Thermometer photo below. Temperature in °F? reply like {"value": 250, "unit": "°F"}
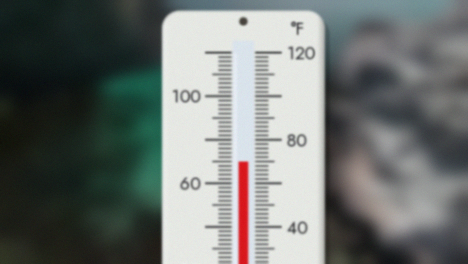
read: {"value": 70, "unit": "°F"}
